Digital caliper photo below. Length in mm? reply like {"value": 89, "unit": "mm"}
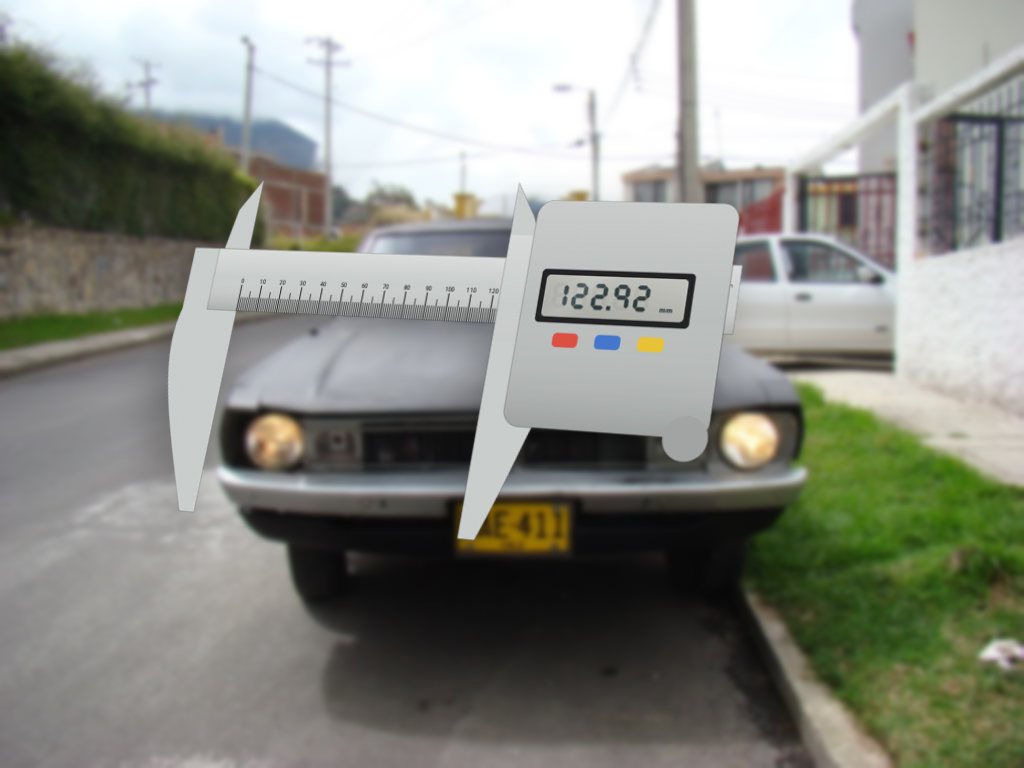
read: {"value": 122.92, "unit": "mm"}
